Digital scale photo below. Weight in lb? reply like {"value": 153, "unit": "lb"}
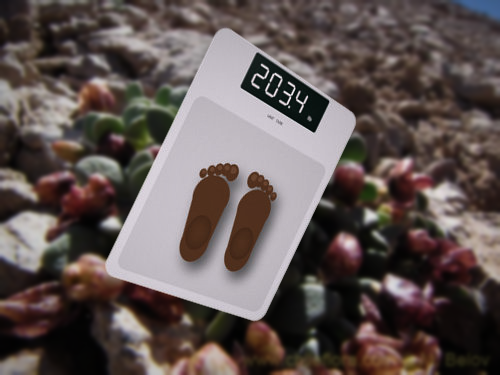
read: {"value": 203.4, "unit": "lb"}
